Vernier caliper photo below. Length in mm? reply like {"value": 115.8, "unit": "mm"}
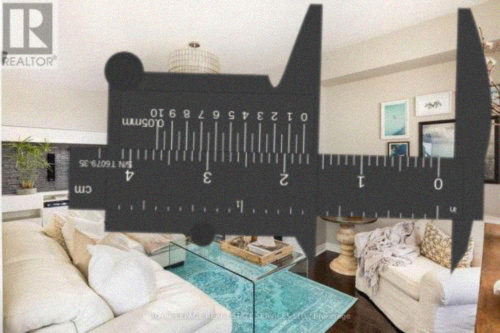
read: {"value": 17.6, "unit": "mm"}
